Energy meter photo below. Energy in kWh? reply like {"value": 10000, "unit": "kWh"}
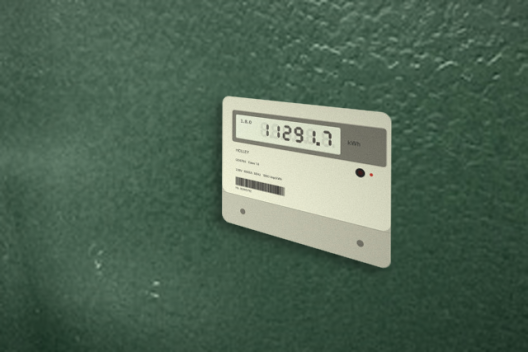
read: {"value": 11291.7, "unit": "kWh"}
